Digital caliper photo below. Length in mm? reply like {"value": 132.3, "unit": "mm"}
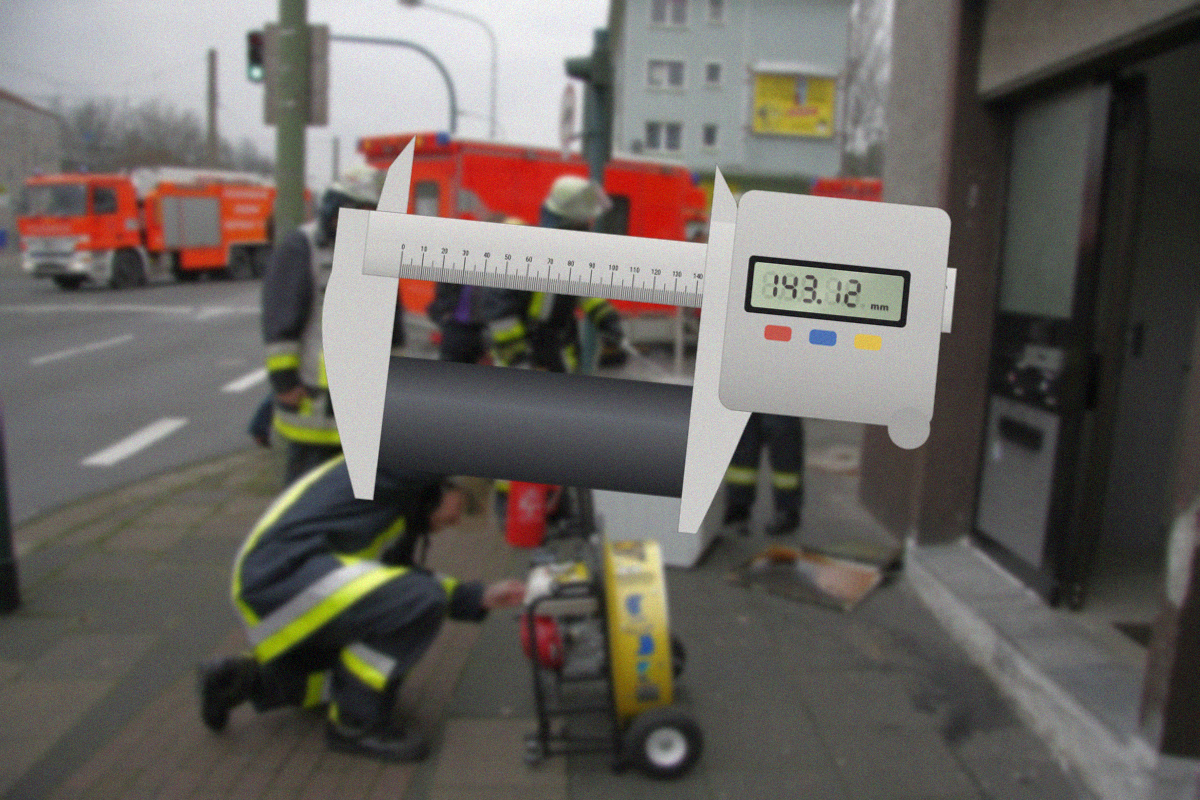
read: {"value": 143.12, "unit": "mm"}
